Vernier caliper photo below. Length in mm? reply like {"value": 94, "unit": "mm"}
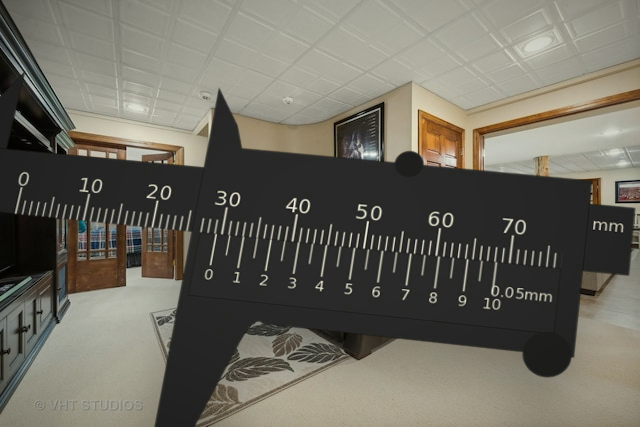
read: {"value": 29.2, "unit": "mm"}
